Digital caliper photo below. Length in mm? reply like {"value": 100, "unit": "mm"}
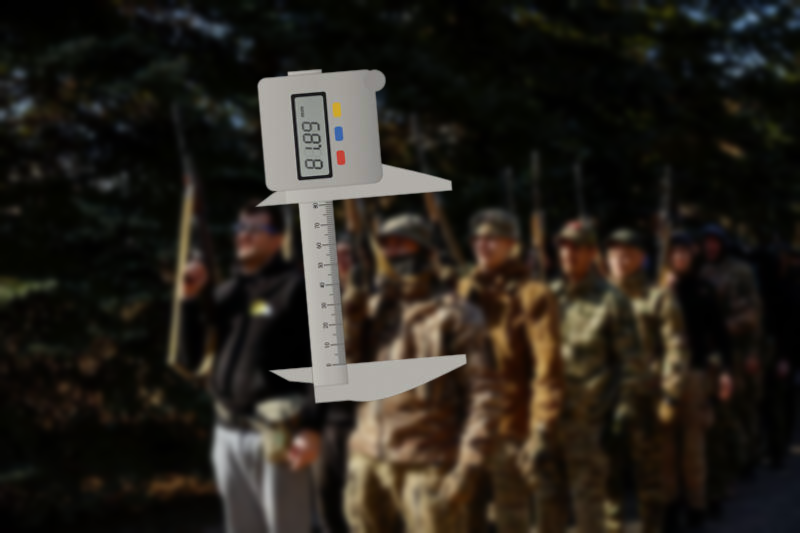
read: {"value": 81.89, "unit": "mm"}
